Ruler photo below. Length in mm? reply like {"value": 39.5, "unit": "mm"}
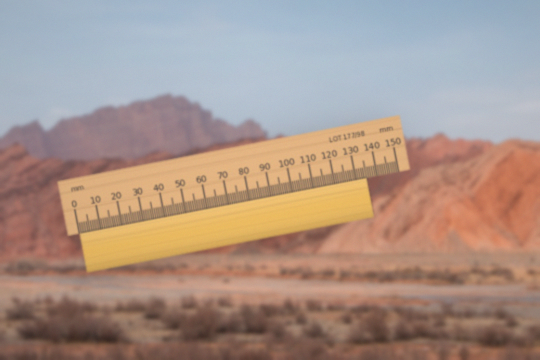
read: {"value": 135, "unit": "mm"}
